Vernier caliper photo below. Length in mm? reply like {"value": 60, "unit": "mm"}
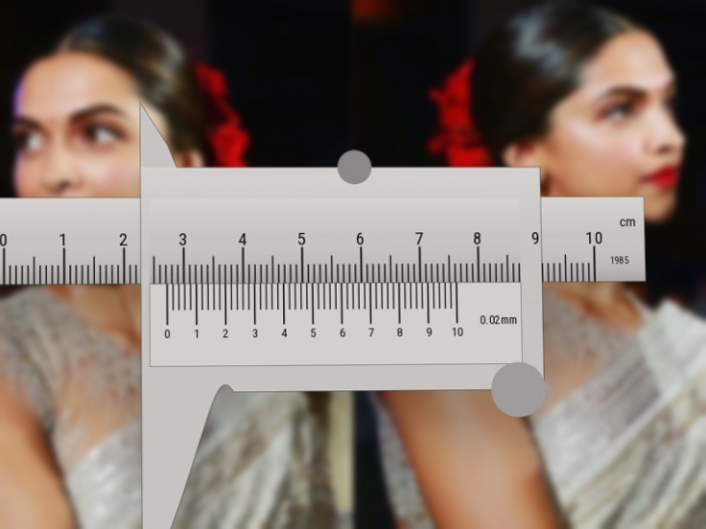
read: {"value": 27.2, "unit": "mm"}
